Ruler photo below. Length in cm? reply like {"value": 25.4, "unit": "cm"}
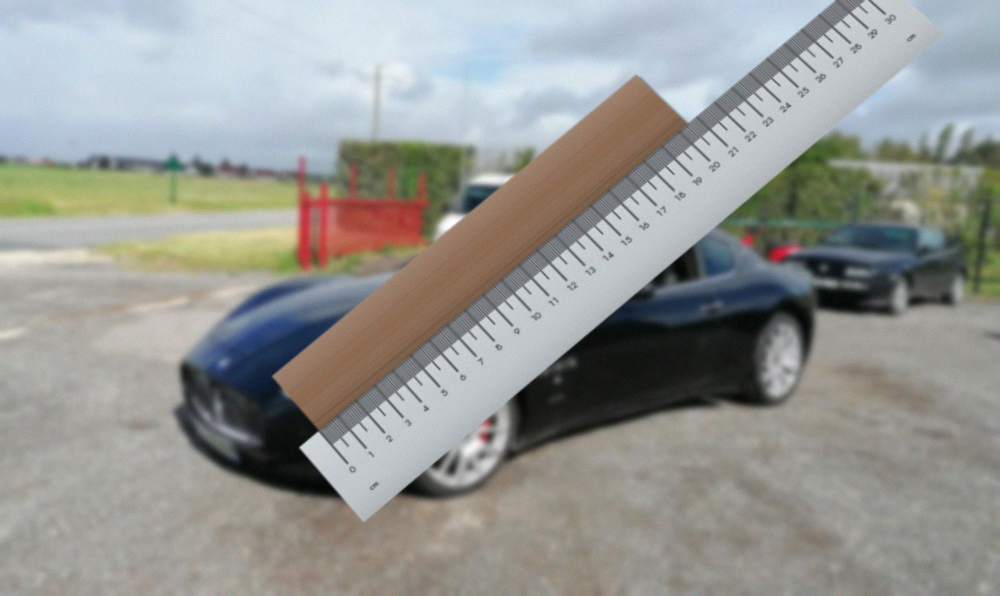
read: {"value": 20.5, "unit": "cm"}
